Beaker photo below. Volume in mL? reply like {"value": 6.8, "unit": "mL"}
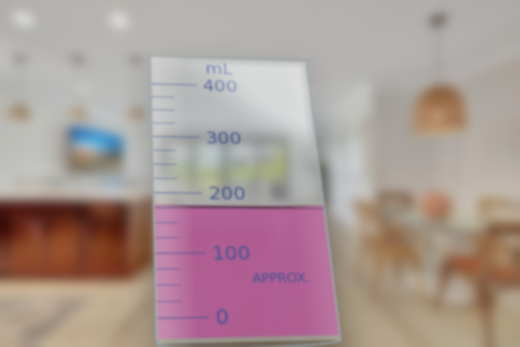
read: {"value": 175, "unit": "mL"}
